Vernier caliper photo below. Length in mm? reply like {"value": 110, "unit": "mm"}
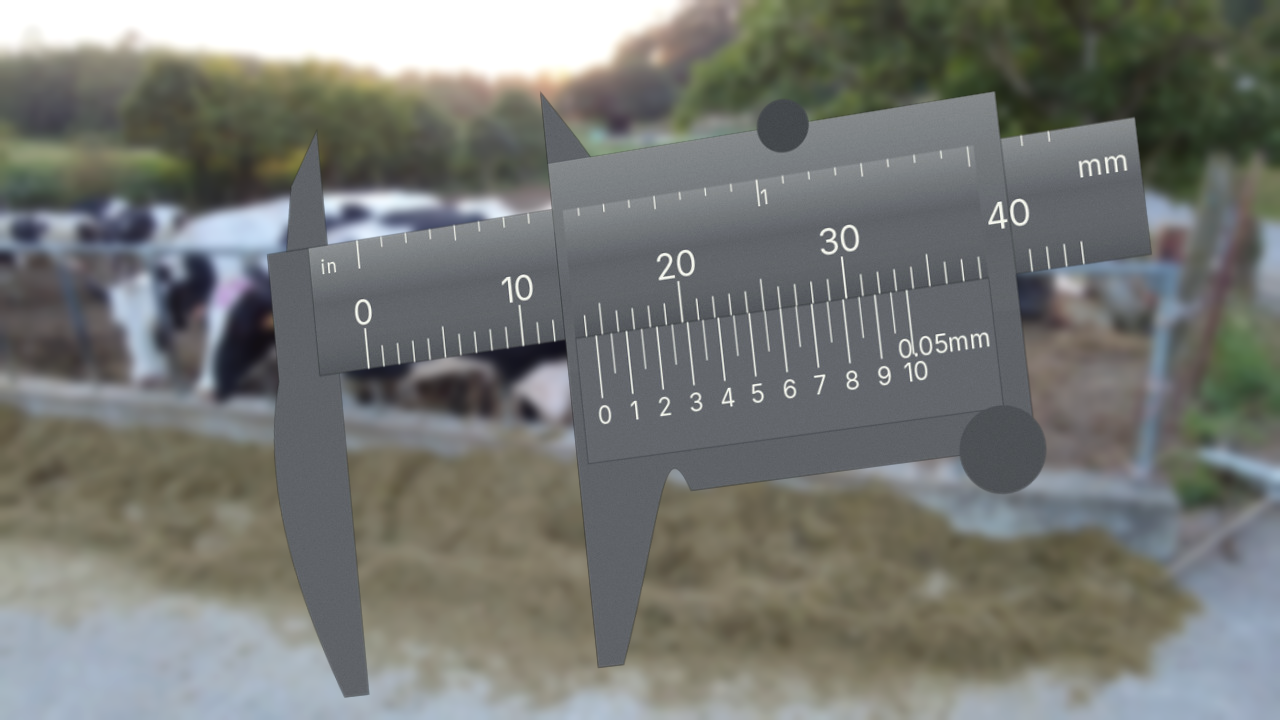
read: {"value": 14.6, "unit": "mm"}
